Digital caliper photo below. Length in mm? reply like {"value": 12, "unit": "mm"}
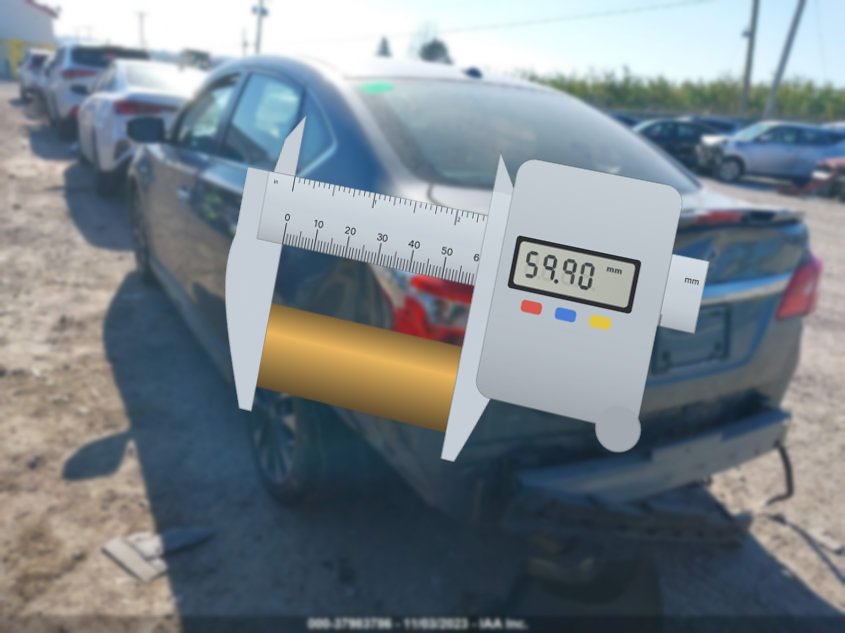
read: {"value": 59.90, "unit": "mm"}
